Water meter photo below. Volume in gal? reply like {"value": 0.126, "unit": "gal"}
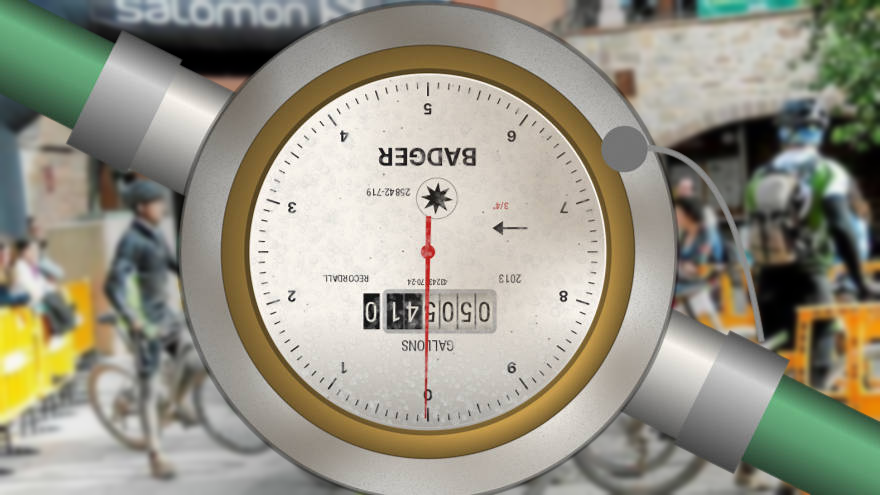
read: {"value": 505410.0, "unit": "gal"}
